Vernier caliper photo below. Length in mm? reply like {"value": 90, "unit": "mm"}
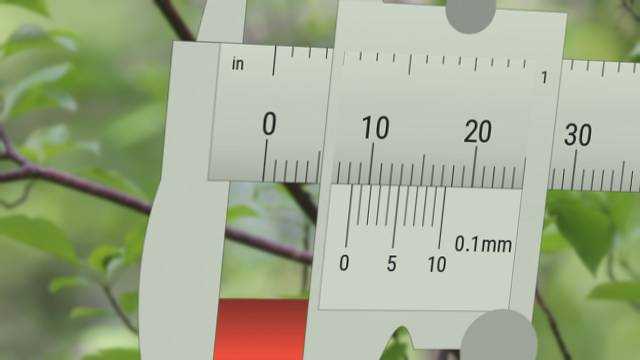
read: {"value": 8.4, "unit": "mm"}
